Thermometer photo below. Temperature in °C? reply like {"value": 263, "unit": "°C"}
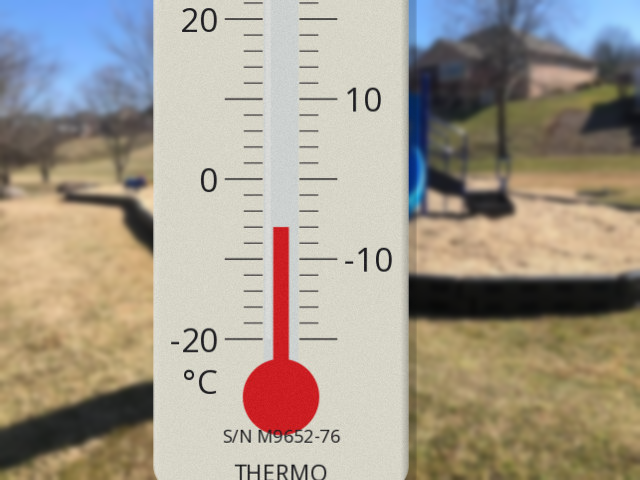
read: {"value": -6, "unit": "°C"}
